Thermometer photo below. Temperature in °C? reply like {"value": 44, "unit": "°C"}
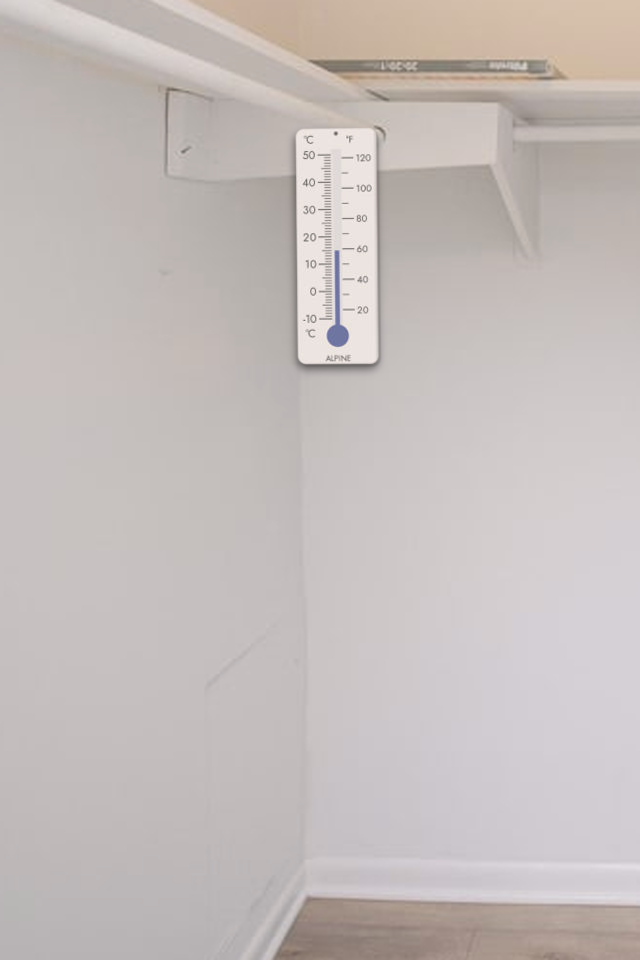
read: {"value": 15, "unit": "°C"}
